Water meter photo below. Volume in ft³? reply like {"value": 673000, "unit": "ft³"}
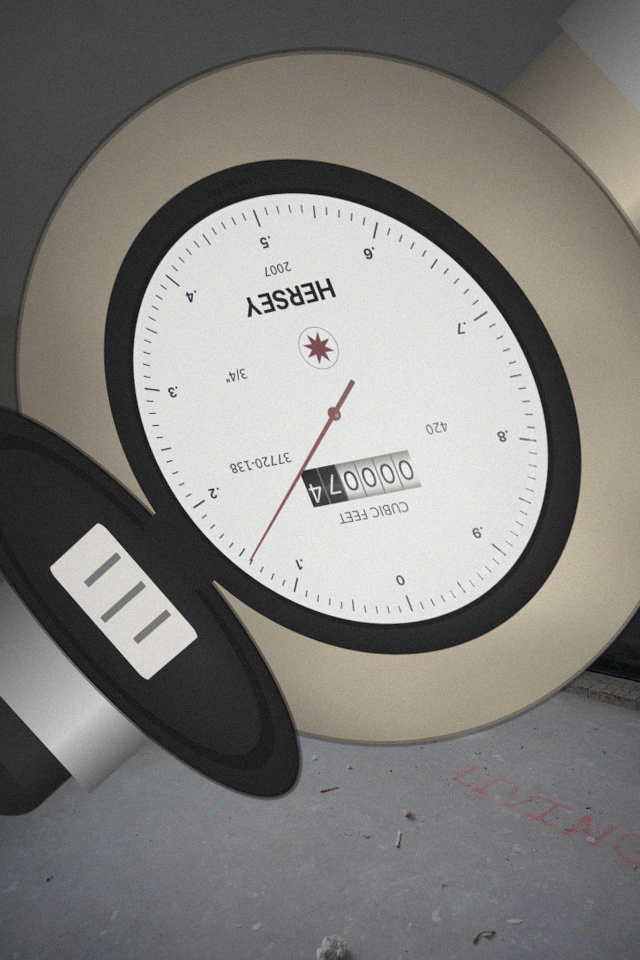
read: {"value": 74.14, "unit": "ft³"}
